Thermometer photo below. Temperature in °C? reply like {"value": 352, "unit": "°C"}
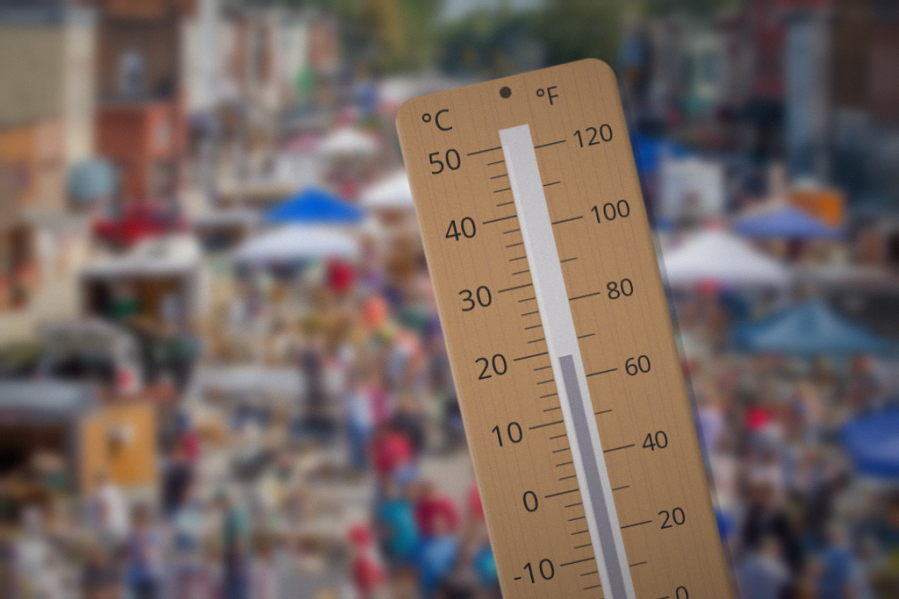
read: {"value": 19, "unit": "°C"}
